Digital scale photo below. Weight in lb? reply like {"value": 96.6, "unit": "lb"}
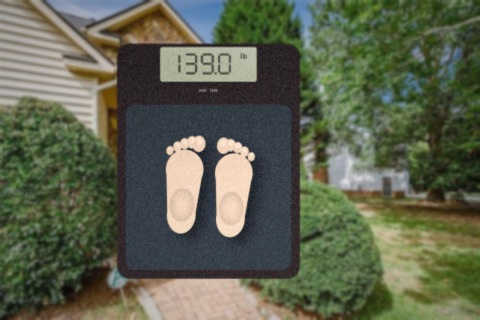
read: {"value": 139.0, "unit": "lb"}
